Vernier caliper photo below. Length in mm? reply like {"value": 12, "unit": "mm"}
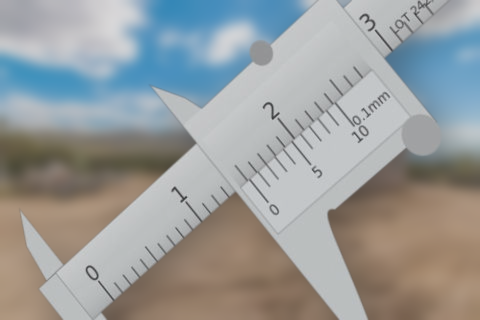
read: {"value": 15.2, "unit": "mm"}
